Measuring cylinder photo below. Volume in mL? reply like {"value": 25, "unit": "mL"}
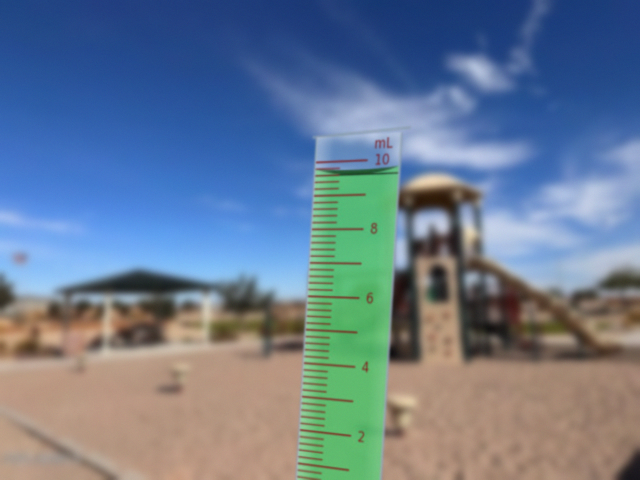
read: {"value": 9.6, "unit": "mL"}
